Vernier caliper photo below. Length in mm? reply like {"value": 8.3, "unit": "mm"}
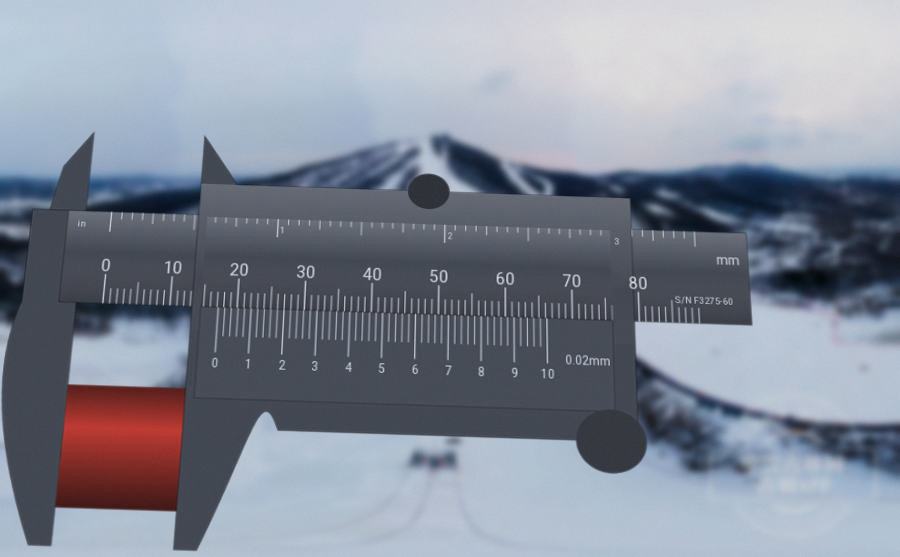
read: {"value": 17.2, "unit": "mm"}
